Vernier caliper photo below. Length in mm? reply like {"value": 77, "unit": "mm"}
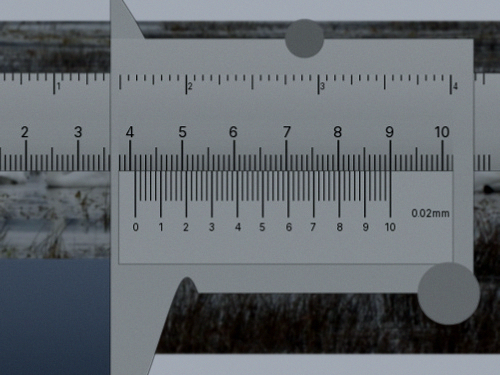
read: {"value": 41.0, "unit": "mm"}
